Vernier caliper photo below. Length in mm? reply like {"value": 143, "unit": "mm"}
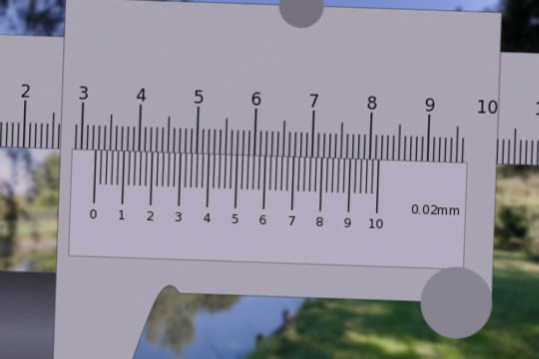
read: {"value": 32.5, "unit": "mm"}
